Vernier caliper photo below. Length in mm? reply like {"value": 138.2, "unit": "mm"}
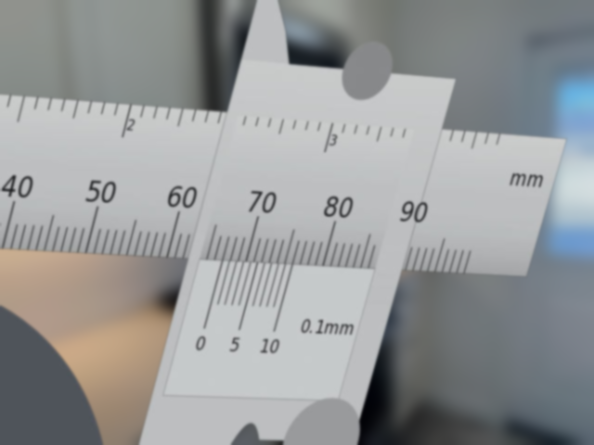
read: {"value": 67.0, "unit": "mm"}
